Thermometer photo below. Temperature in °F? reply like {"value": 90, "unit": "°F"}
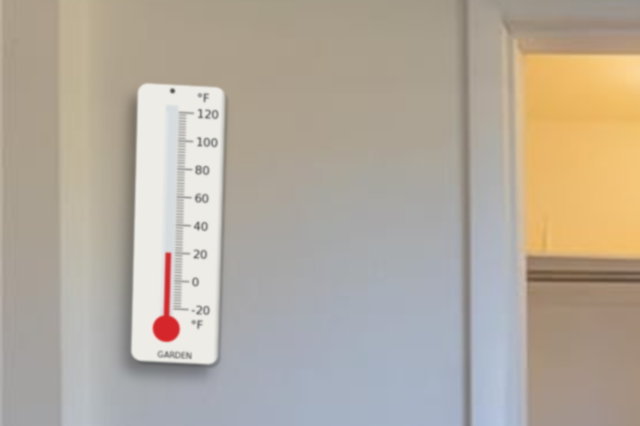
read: {"value": 20, "unit": "°F"}
